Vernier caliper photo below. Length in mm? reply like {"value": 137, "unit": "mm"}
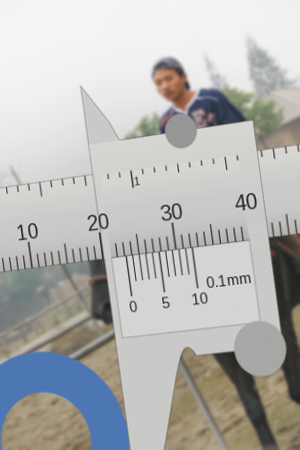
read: {"value": 23.2, "unit": "mm"}
